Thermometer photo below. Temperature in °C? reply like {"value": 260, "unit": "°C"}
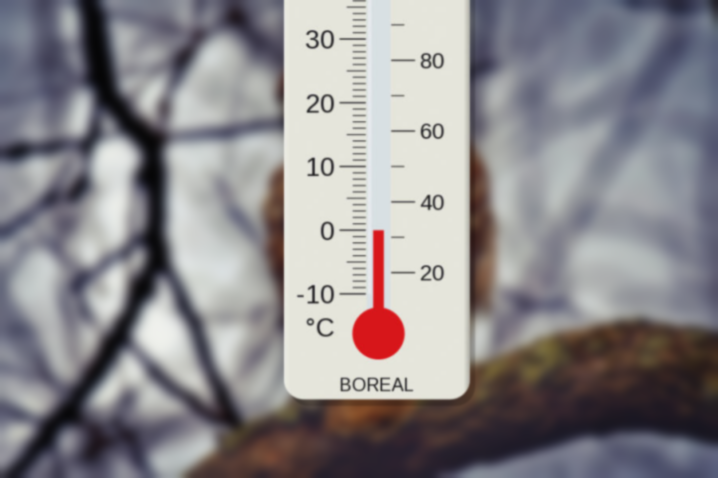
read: {"value": 0, "unit": "°C"}
